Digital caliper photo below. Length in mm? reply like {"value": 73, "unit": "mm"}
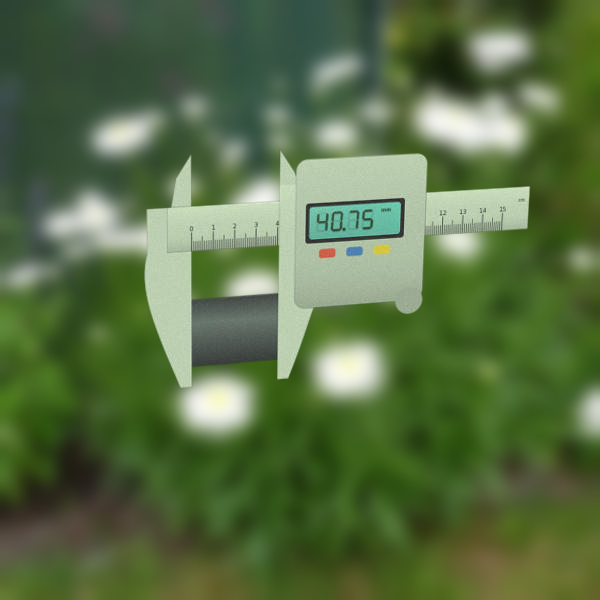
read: {"value": 40.75, "unit": "mm"}
